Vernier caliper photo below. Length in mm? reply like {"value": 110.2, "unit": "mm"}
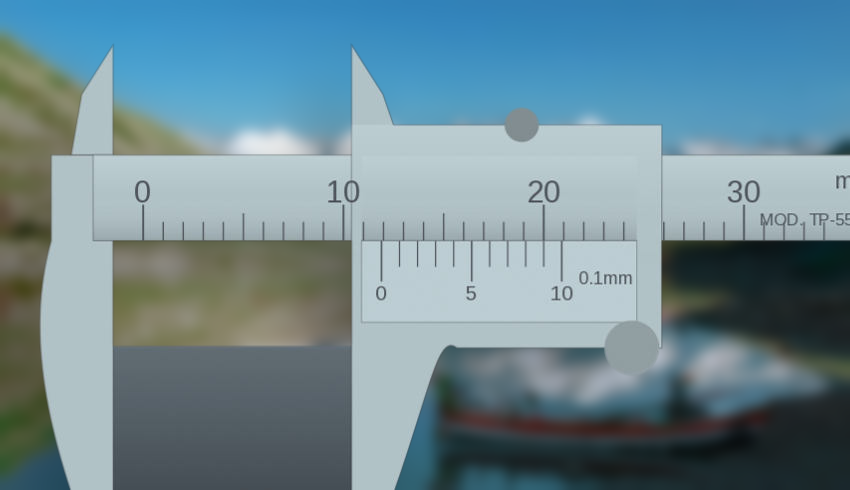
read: {"value": 11.9, "unit": "mm"}
